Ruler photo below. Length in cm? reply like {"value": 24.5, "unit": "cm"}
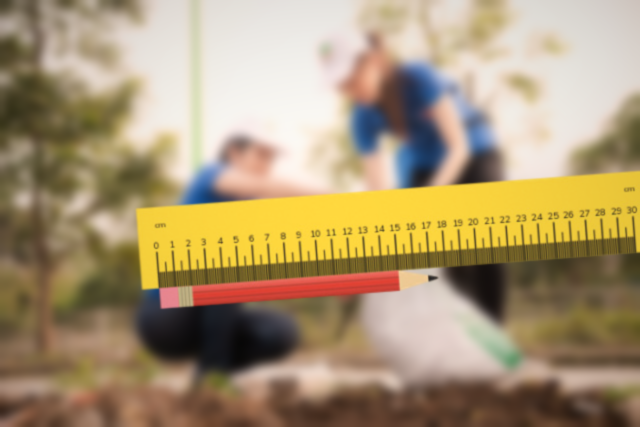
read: {"value": 17.5, "unit": "cm"}
